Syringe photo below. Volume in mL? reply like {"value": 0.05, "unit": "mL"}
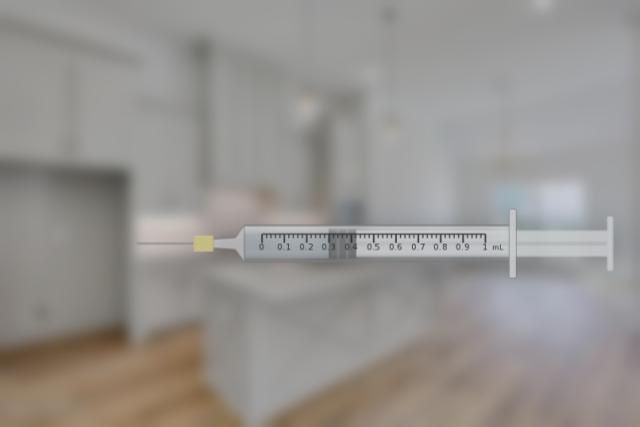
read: {"value": 0.3, "unit": "mL"}
